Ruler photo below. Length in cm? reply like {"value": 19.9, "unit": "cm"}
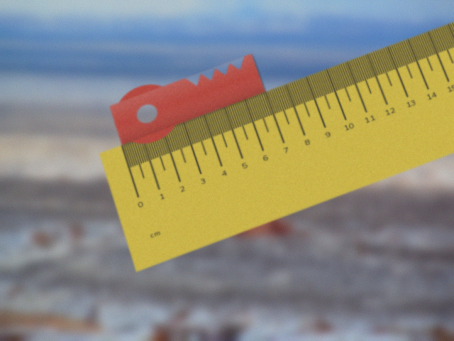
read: {"value": 7, "unit": "cm"}
